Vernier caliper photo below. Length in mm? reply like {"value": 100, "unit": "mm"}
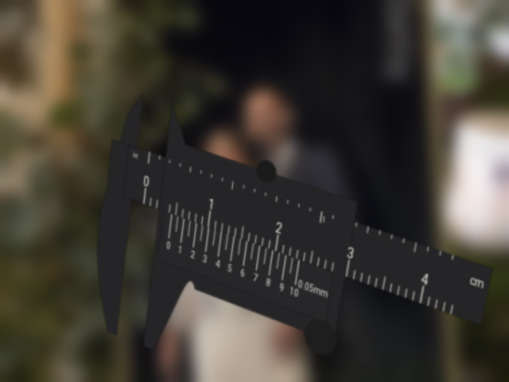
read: {"value": 4.4, "unit": "mm"}
